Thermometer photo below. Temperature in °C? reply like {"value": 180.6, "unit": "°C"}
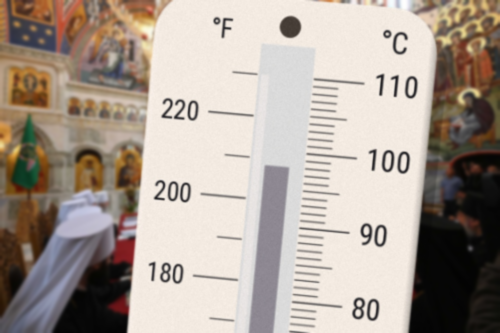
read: {"value": 98, "unit": "°C"}
